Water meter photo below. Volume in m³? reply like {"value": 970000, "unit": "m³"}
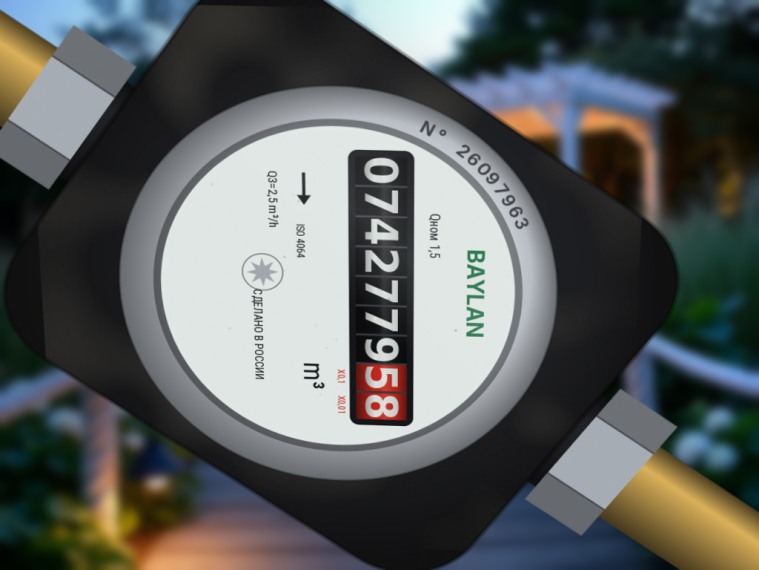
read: {"value": 742779.58, "unit": "m³"}
